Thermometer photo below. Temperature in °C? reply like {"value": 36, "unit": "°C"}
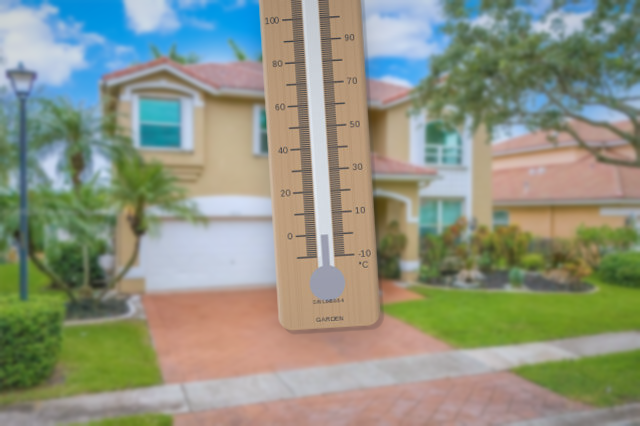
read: {"value": 0, "unit": "°C"}
